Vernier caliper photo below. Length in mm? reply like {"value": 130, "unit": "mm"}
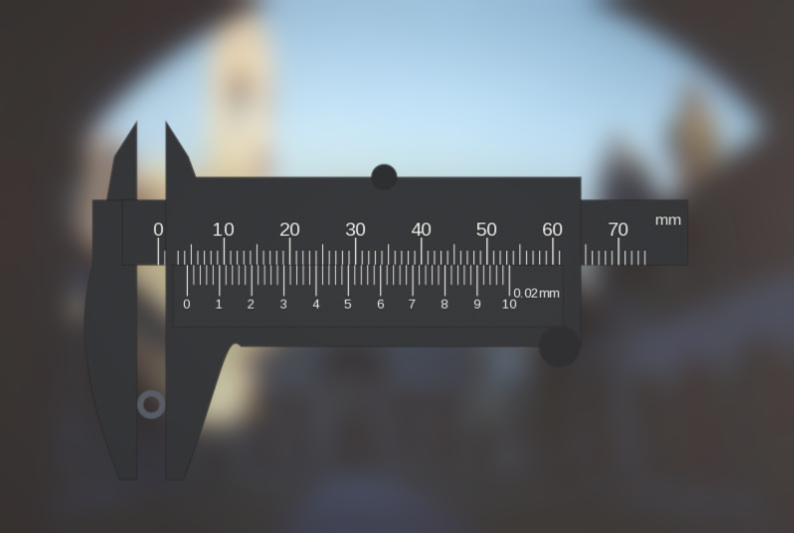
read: {"value": 4.4, "unit": "mm"}
